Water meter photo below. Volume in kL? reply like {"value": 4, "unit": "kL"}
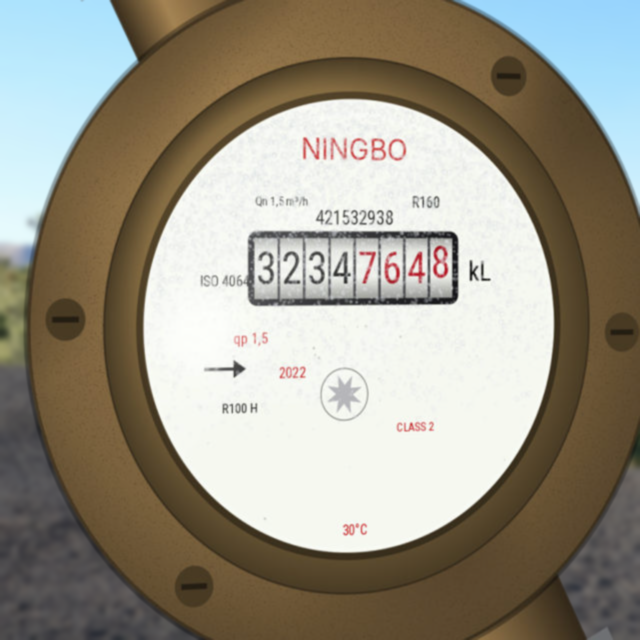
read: {"value": 3234.7648, "unit": "kL"}
